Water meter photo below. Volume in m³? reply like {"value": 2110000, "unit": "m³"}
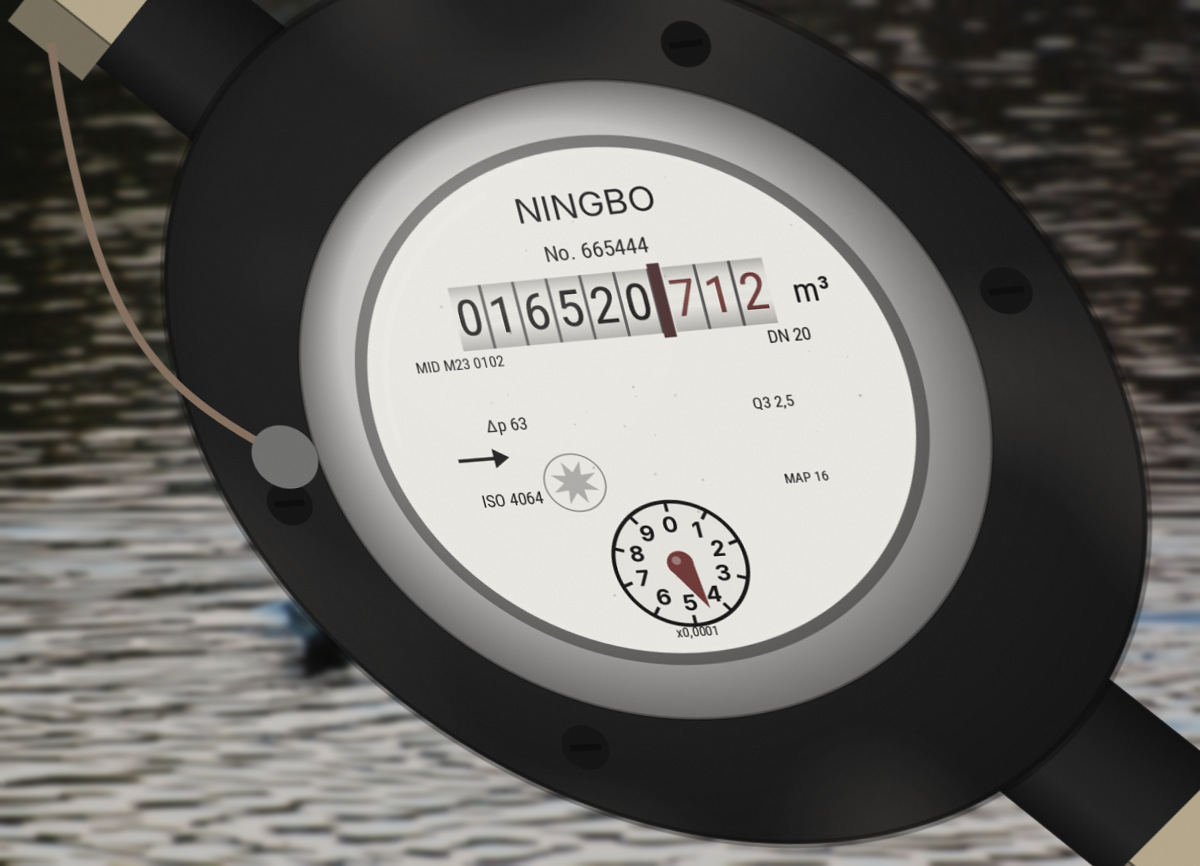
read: {"value": 16520.7124, "unit": "m³"}
